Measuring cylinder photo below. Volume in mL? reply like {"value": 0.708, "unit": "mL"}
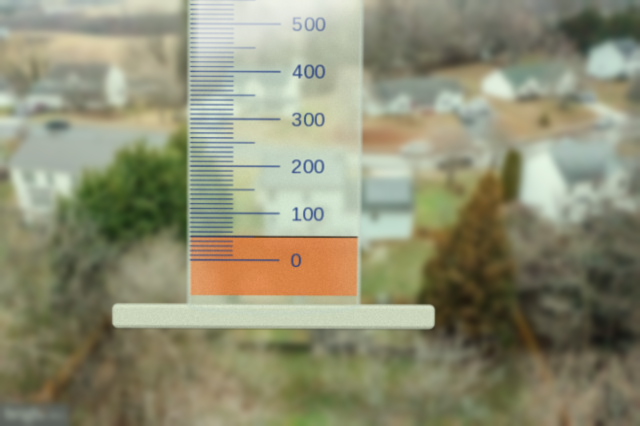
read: {"value": 50, "unit": "mL"}
